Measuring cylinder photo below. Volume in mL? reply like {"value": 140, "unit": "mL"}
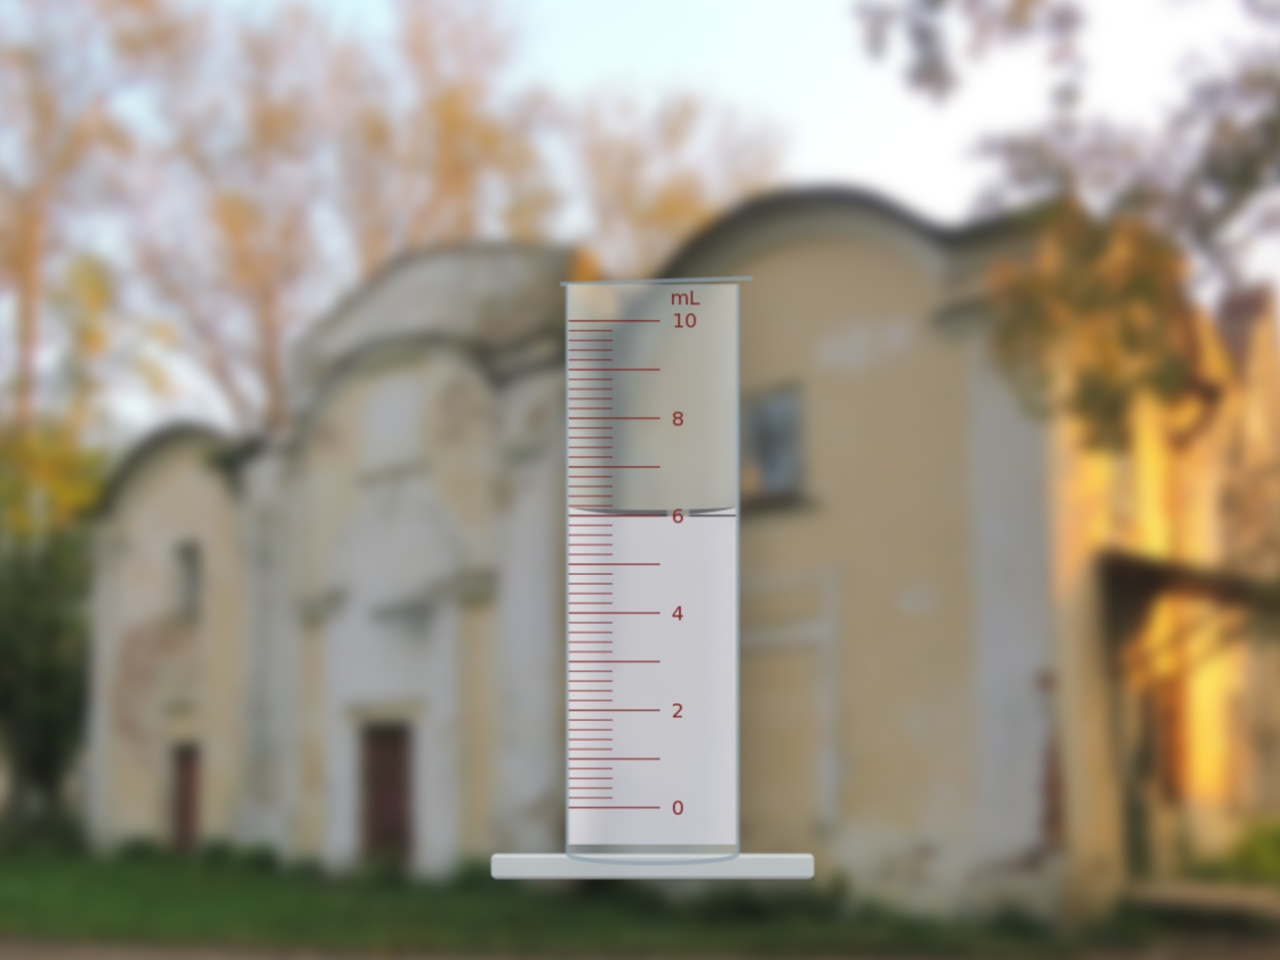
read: {"value": 6, "unit": "mL"}
